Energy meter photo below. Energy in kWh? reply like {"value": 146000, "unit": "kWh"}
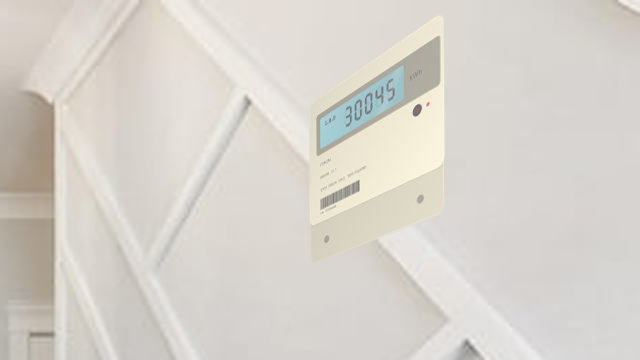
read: {"value": 30045, "unit": "kWh"}
